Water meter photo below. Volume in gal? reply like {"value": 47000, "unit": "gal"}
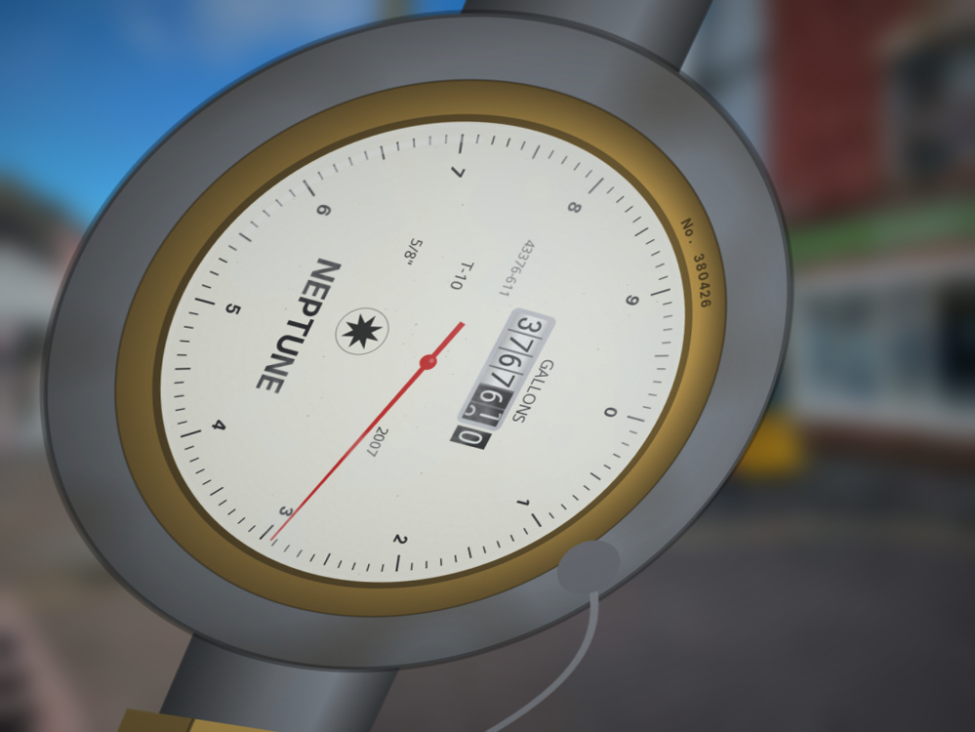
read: {"value": 3767612.9, "unit": "gal"}
